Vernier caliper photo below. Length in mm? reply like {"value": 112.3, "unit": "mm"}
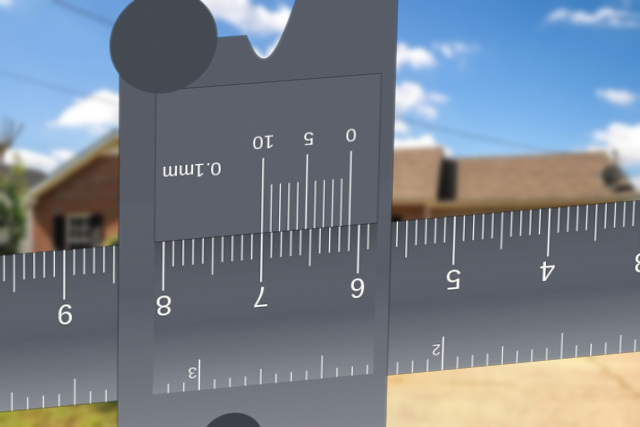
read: {"value": 61.0, "unit": "mm"}
